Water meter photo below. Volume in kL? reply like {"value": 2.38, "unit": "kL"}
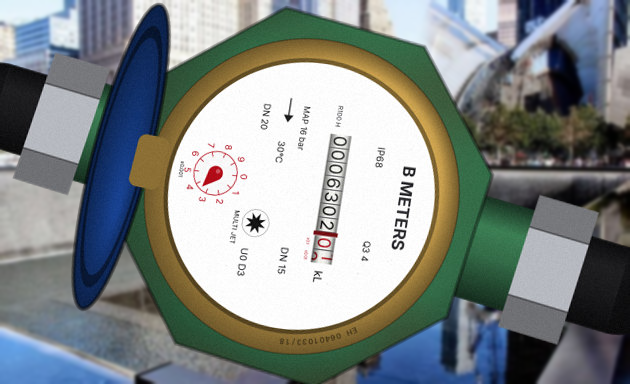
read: {"value": 6302.013, "unit": "kL"}
